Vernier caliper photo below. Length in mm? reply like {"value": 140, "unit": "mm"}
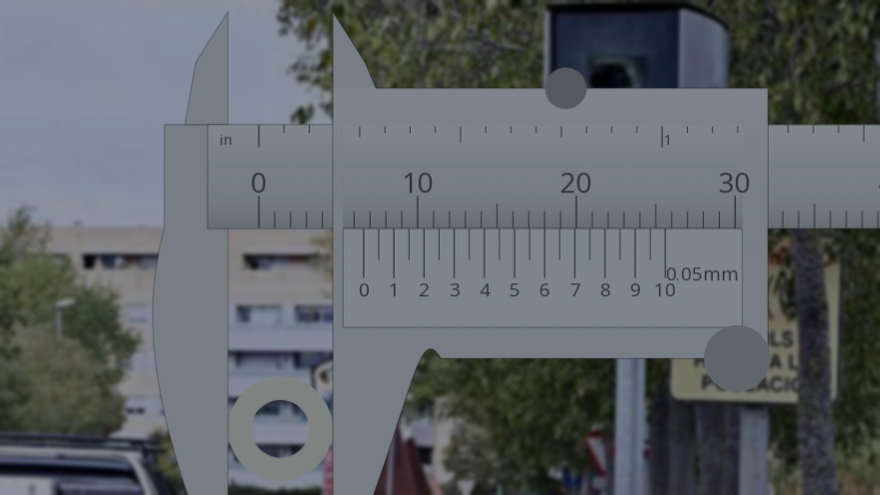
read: {"value": 6.6, "unit": "mm"}
